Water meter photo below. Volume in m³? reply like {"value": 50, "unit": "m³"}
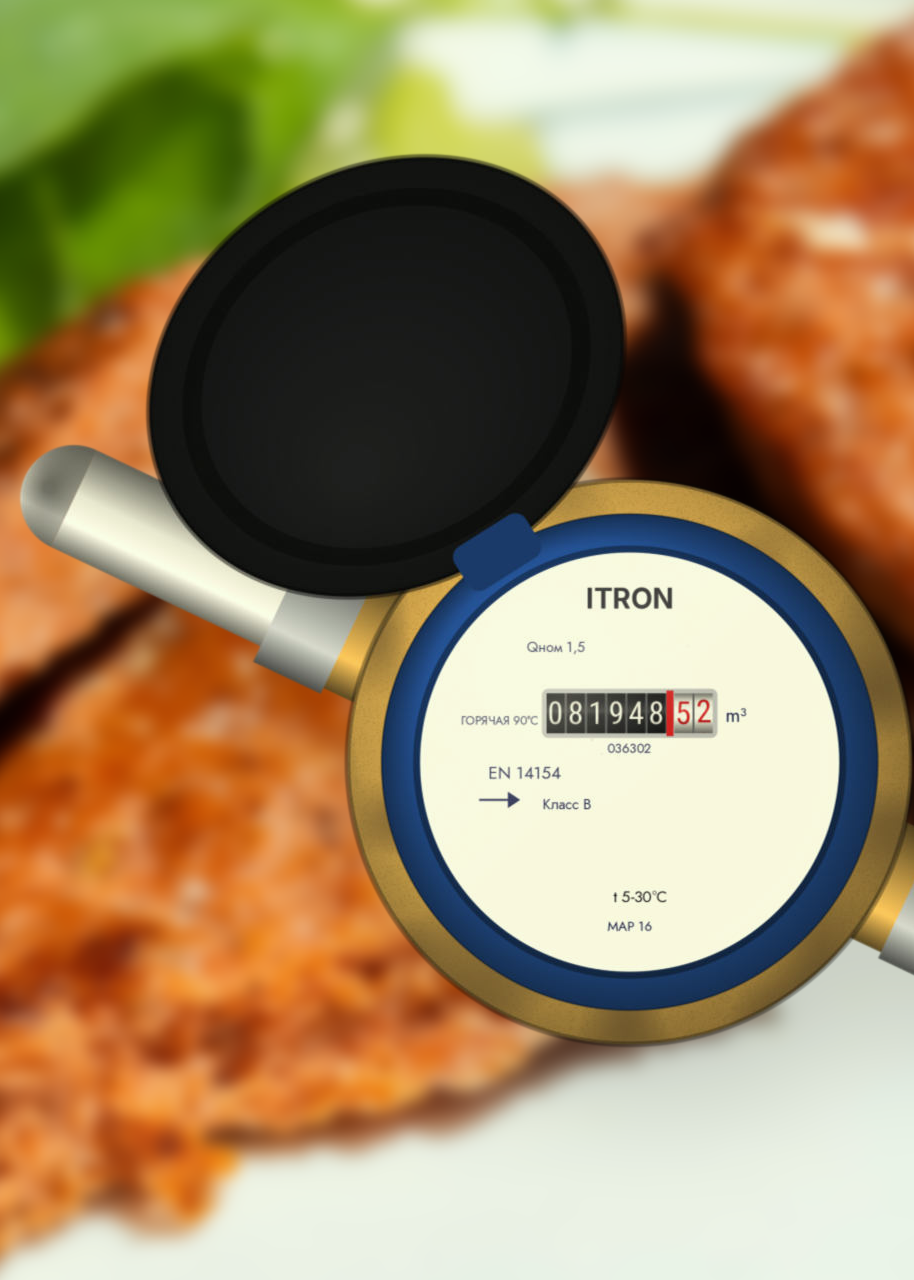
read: {"value": 81948.52, "unit": "m³"}
